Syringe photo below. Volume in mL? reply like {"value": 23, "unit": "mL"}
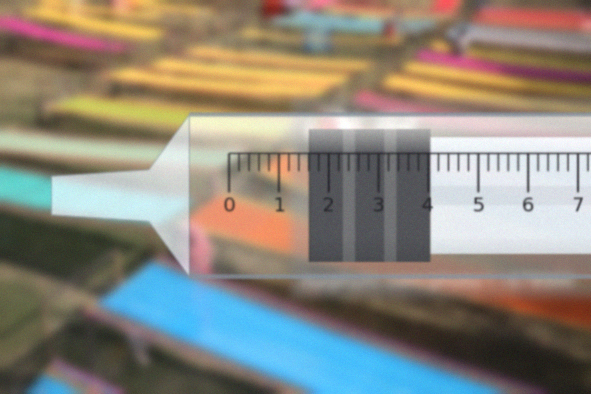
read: {"value": 1.6, "unit": "mL"}
